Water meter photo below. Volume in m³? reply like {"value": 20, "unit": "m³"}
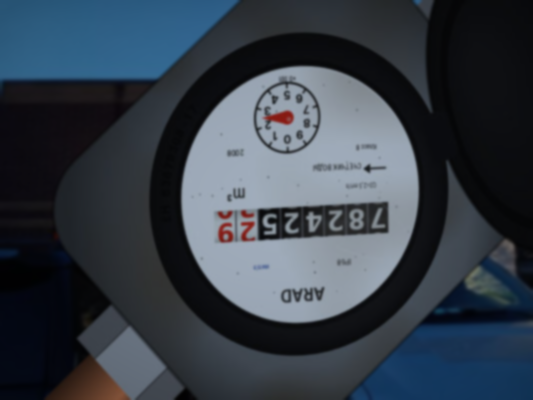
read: {"value": 782425.292, "unit": "m³"}
